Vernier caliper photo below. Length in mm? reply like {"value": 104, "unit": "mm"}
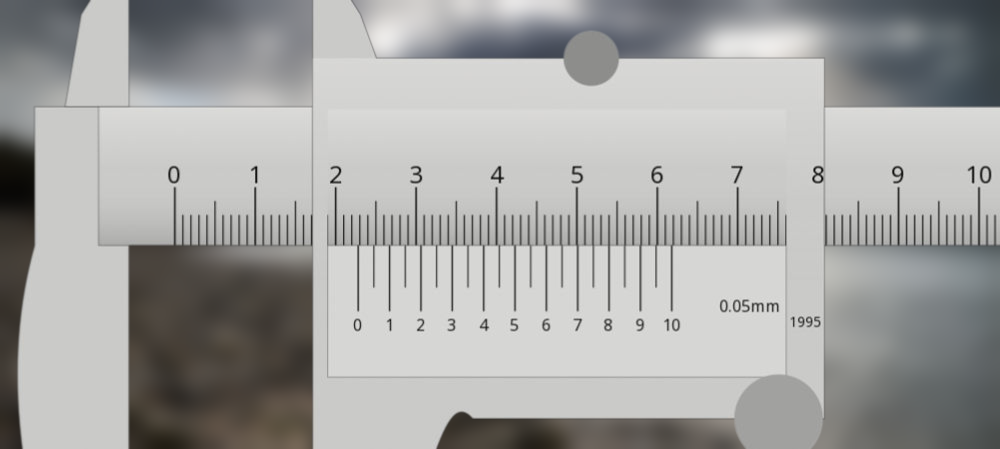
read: {"value": 22.8, "unit": "mm"}
